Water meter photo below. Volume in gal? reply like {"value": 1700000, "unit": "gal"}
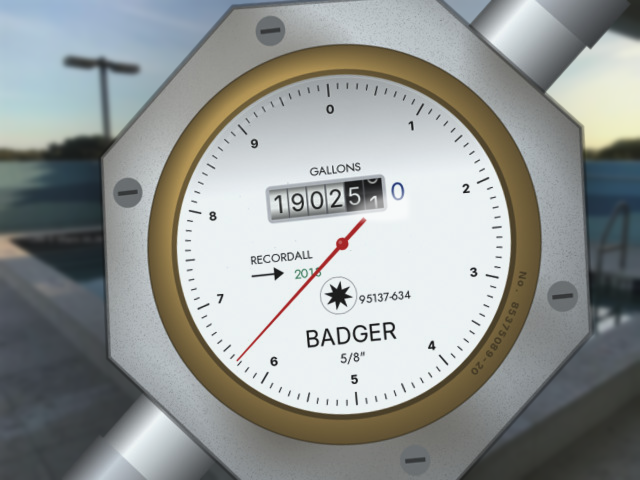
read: {"value": 1902506.3, "unit": "gal"}
